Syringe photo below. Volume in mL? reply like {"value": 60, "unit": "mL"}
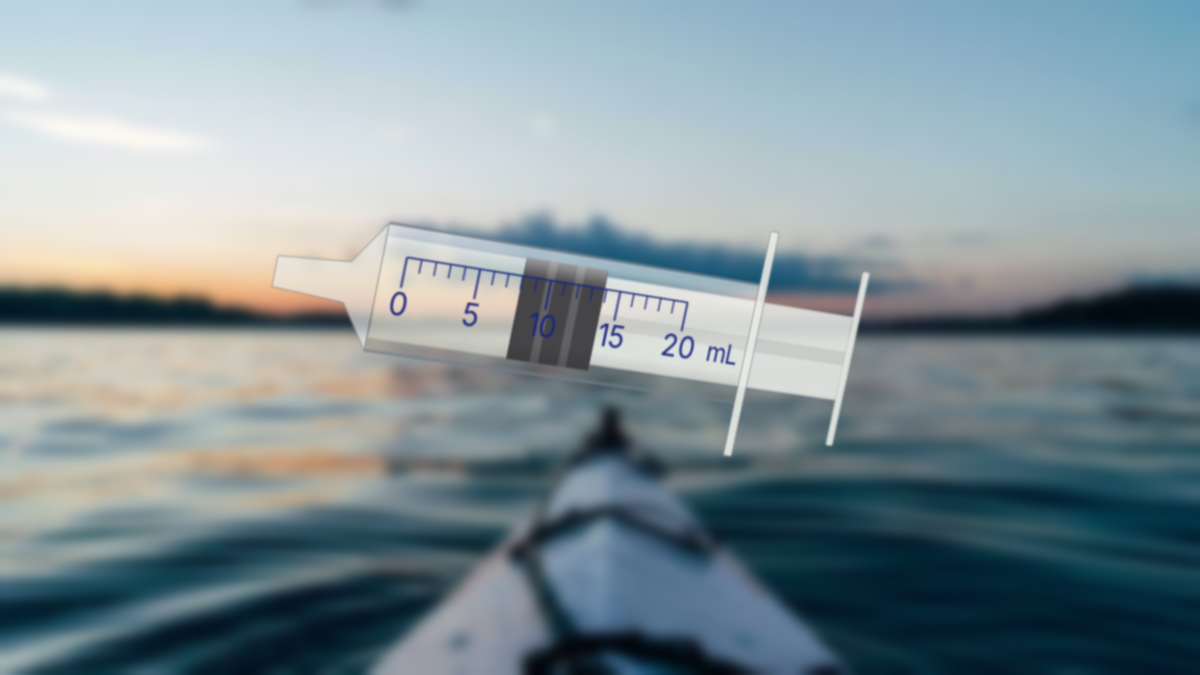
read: {"value": 8, "unit": "mL"}
